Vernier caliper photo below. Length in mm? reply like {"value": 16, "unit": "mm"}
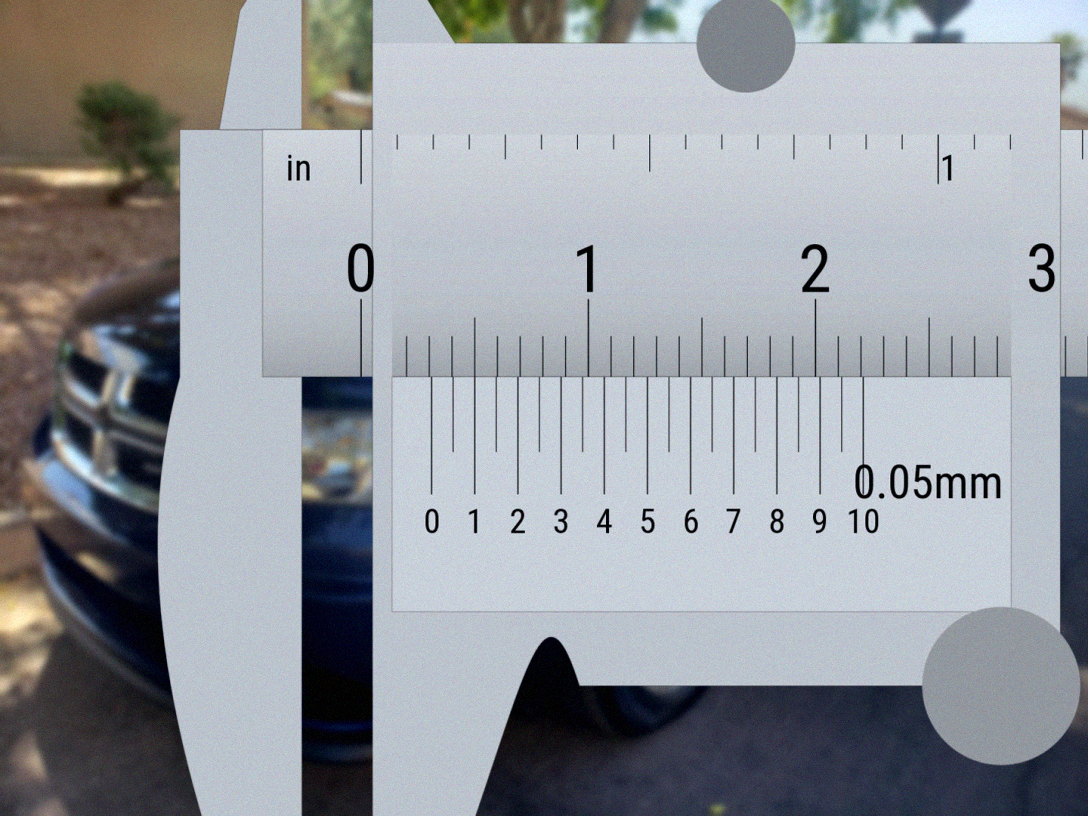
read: {"value": 3.10, "unit": "mm"}
